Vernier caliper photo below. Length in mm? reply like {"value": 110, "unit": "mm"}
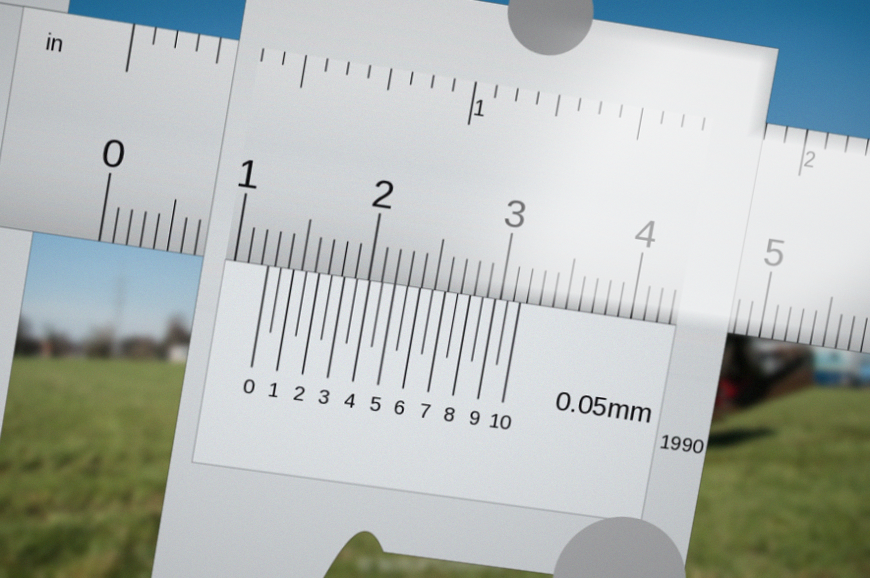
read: {"value": 12.5, "unit": "mm"}
